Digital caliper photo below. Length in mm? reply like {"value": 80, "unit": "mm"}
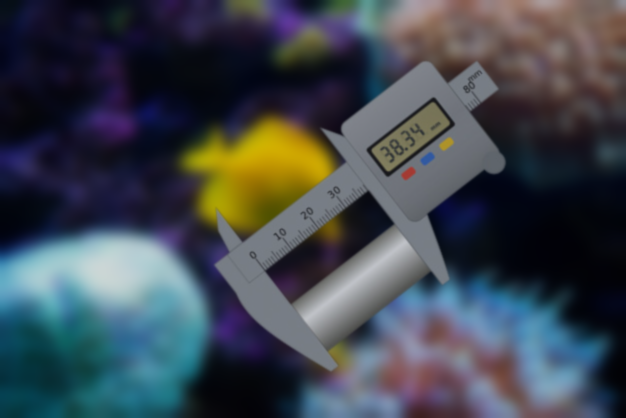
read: {"value": 38.34, "unit": "mm"}
